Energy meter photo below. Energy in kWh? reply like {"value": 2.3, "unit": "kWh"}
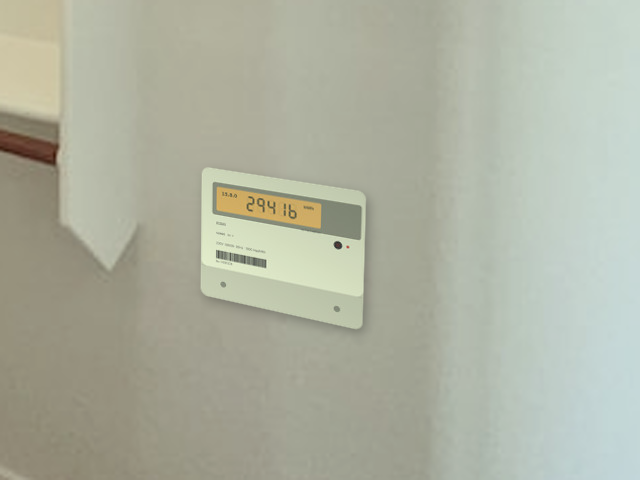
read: {"value": 29416, "unit": "kWh"}
